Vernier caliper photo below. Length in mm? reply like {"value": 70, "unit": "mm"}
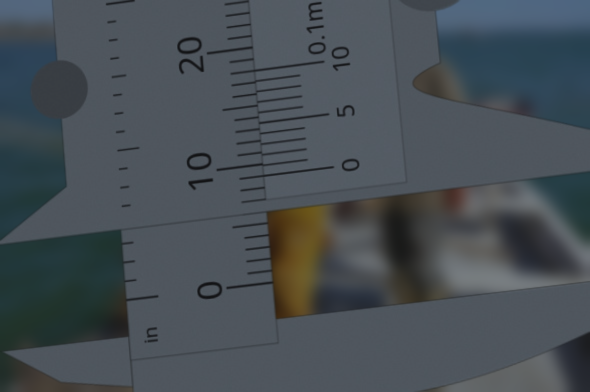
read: {"value": 9.0, "unit": "mm"}
